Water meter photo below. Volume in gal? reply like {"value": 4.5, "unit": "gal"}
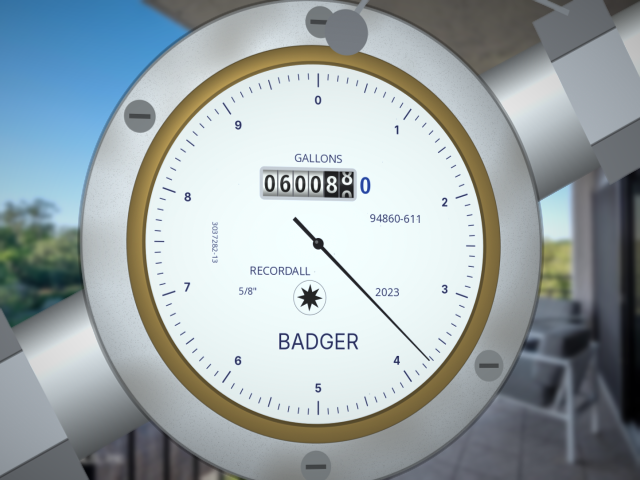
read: {"value": 600883.7, "unit": "gal"}
